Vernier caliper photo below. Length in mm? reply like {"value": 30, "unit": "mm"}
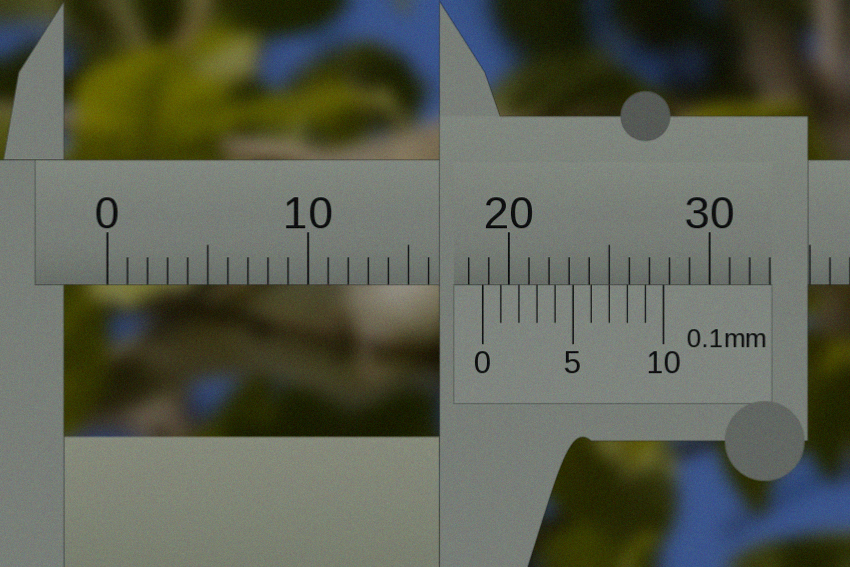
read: {"value": 18.7, "unit": "mm"}
